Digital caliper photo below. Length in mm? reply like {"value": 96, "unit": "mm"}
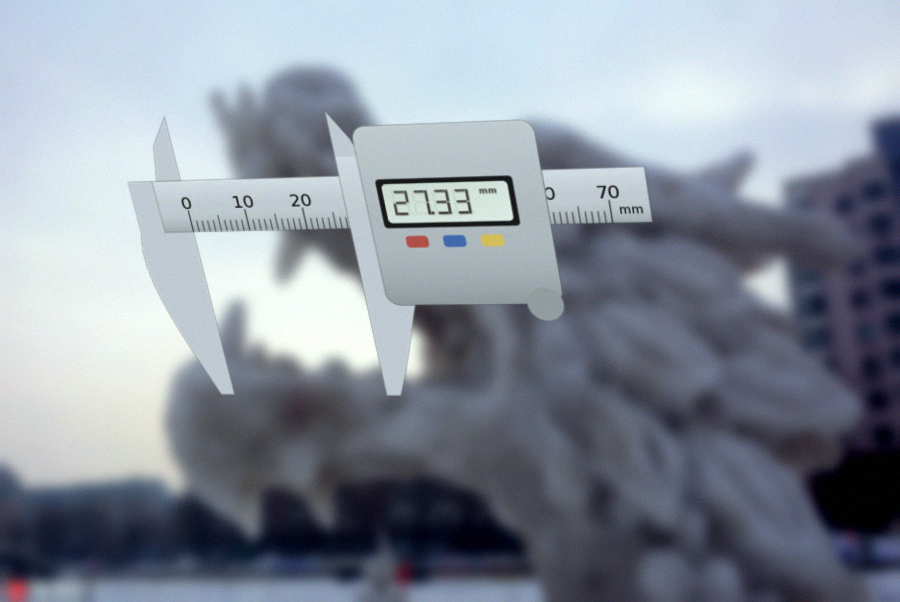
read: {"value": 27.33, "unit": "mm"}
